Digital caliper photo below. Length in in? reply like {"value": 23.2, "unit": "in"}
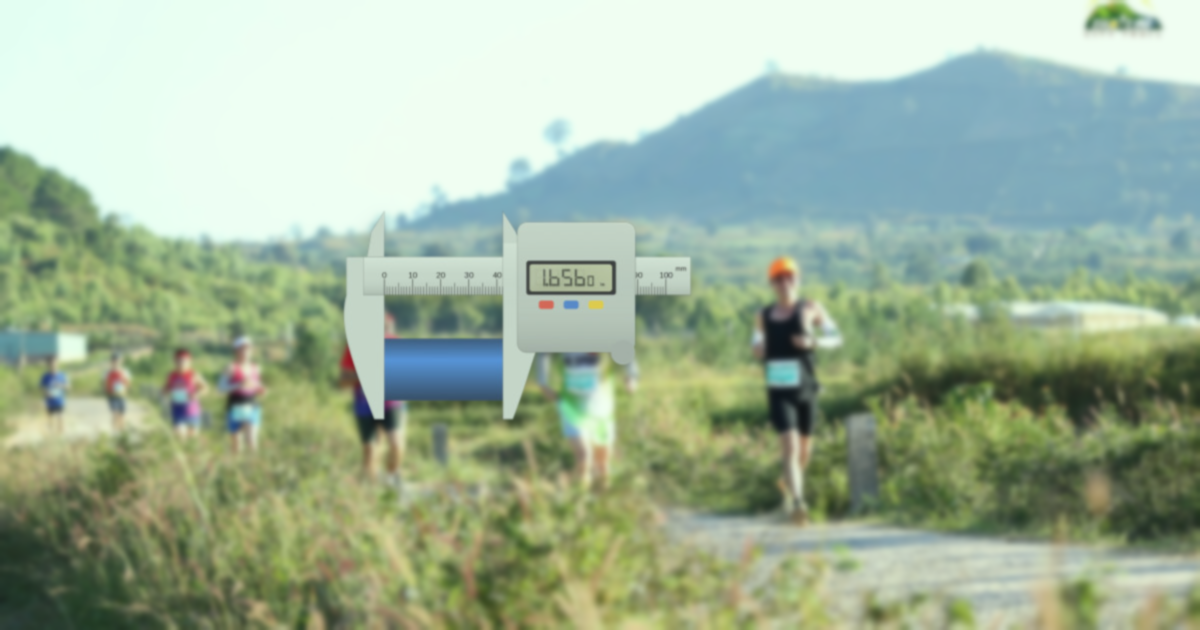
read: {"value": 1.6560, "unit": "in"}
